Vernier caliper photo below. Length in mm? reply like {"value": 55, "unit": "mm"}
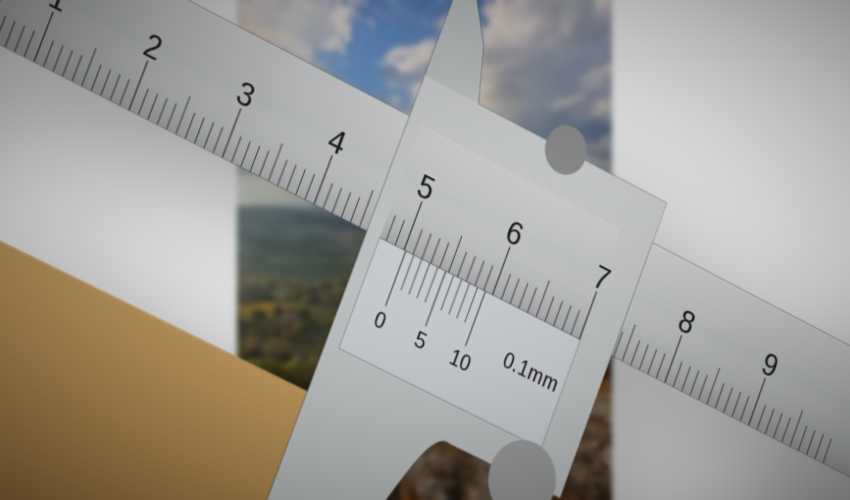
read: {"value": 50.2, "unit": "mm"}
